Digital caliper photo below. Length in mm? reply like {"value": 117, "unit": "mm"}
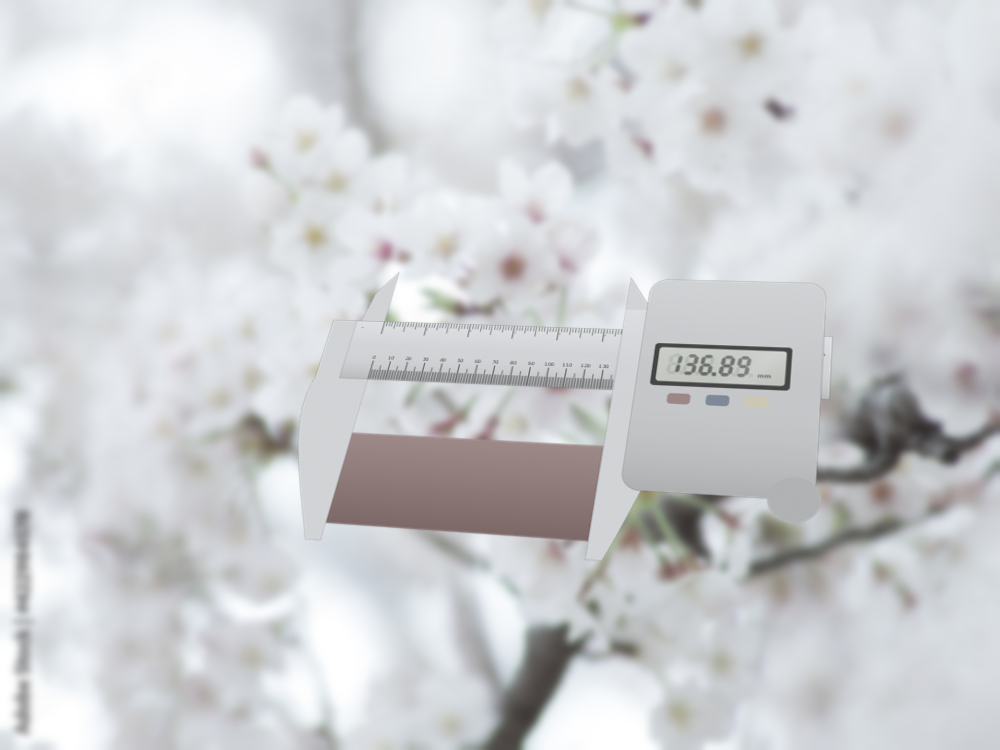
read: {"value": 136.89, "unit": "mm"}
